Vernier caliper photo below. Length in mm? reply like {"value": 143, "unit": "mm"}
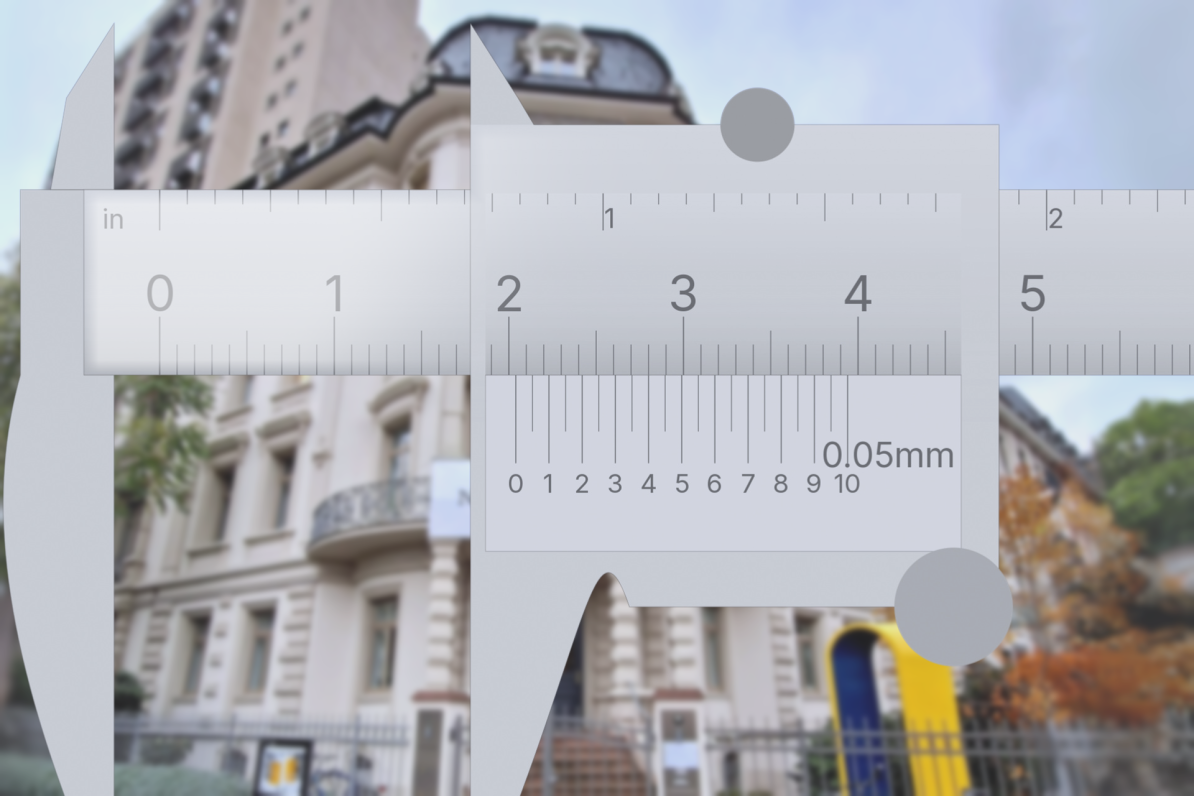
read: {"value": 20.4, "unit": "mm"}
